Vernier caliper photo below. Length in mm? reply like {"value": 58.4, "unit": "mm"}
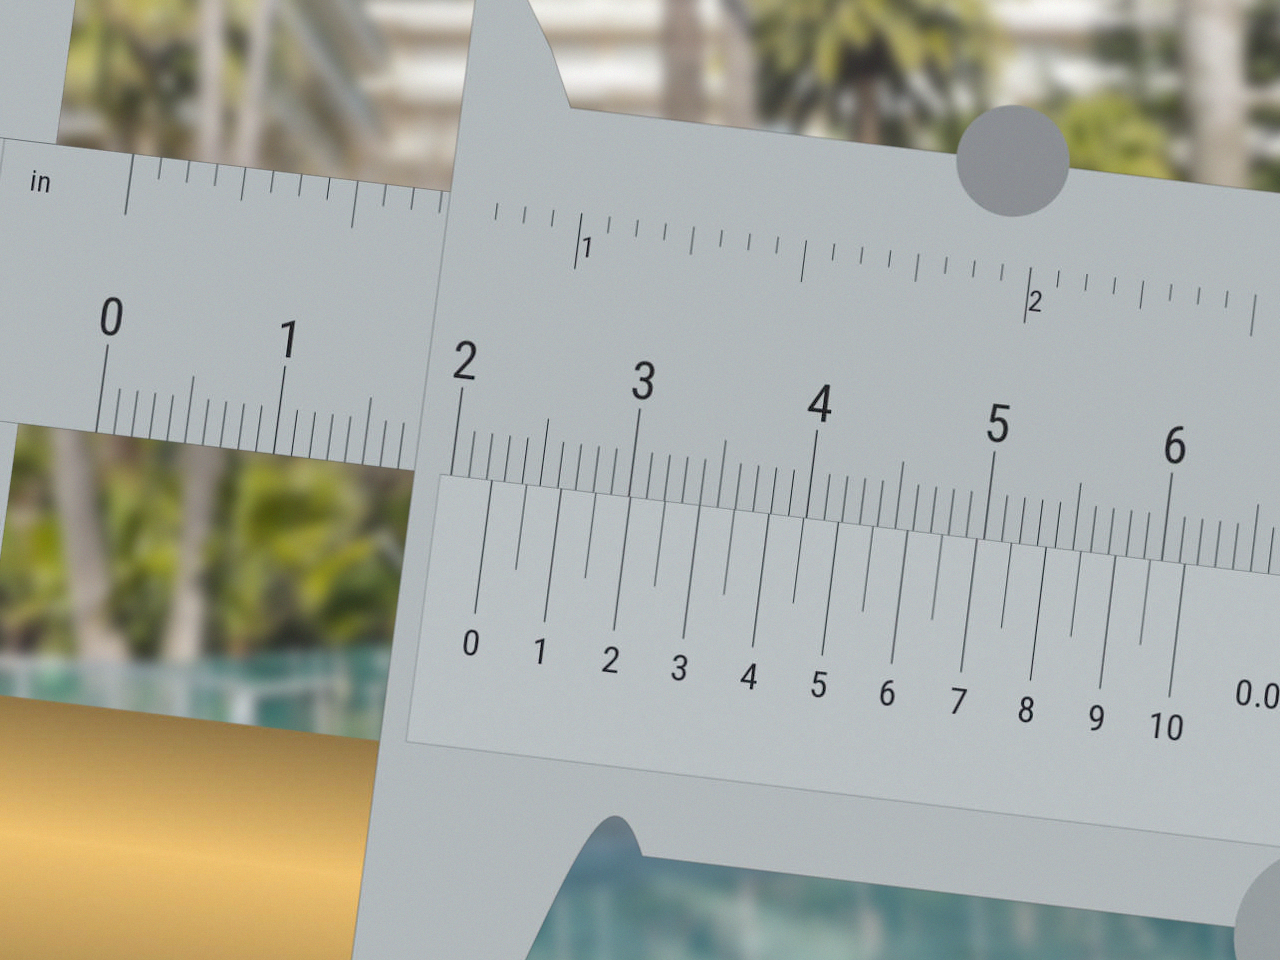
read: {"value": 22.3, "unit": "mm"}
